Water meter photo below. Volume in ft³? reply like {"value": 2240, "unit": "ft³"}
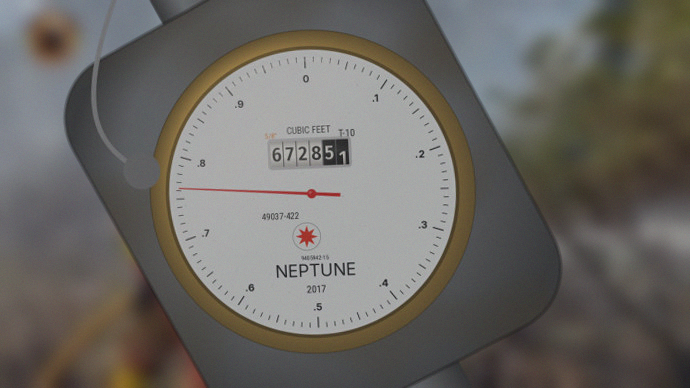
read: {"value": 672850.76, "unit": "ft³"}
